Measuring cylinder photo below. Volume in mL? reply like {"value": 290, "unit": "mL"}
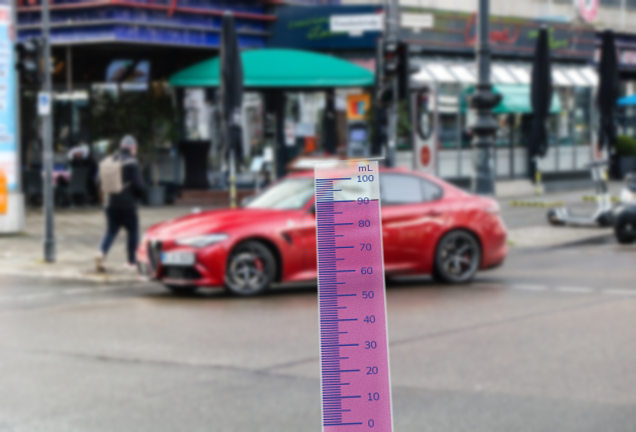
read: {"value": 90, "unit": "mL"}
